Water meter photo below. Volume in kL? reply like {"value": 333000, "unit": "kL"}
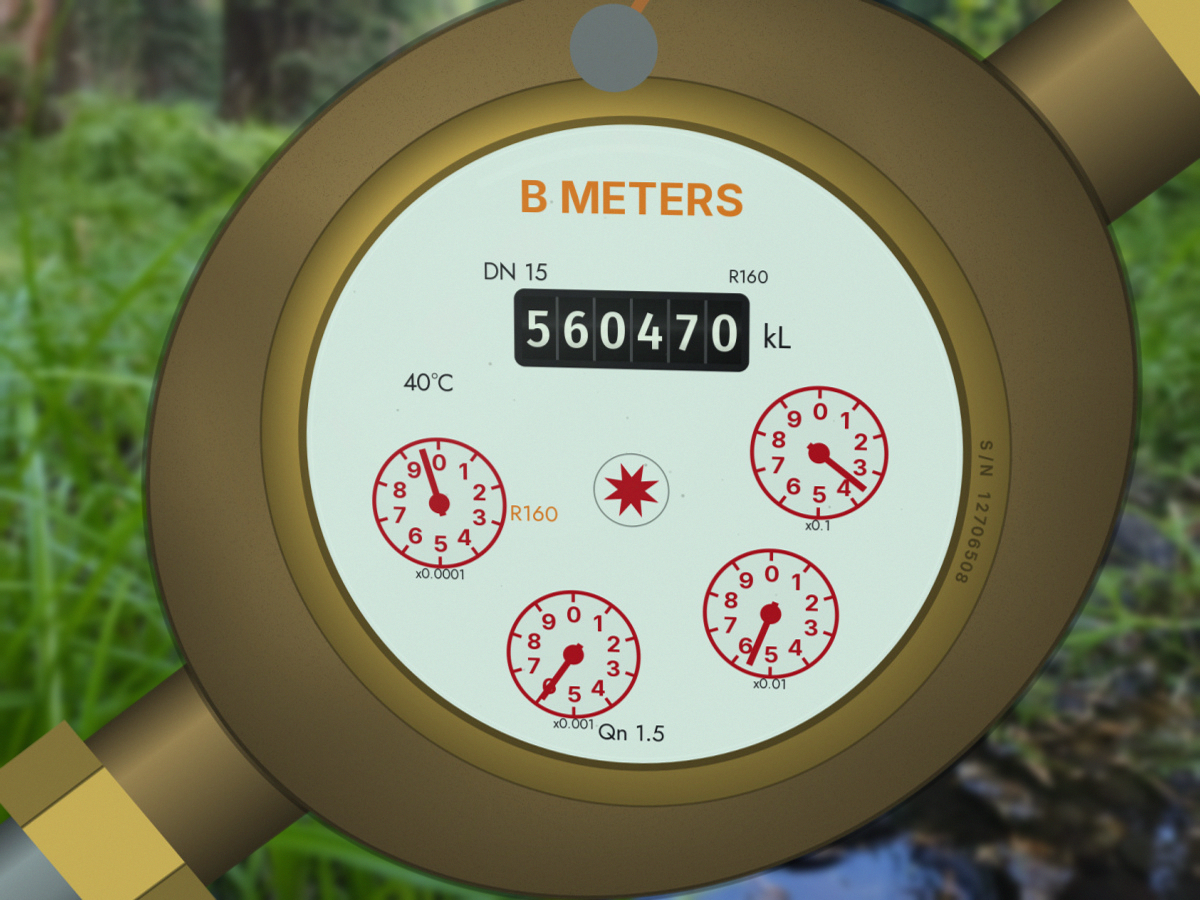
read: {"value": 560470.3559, "unit": "kL"}
